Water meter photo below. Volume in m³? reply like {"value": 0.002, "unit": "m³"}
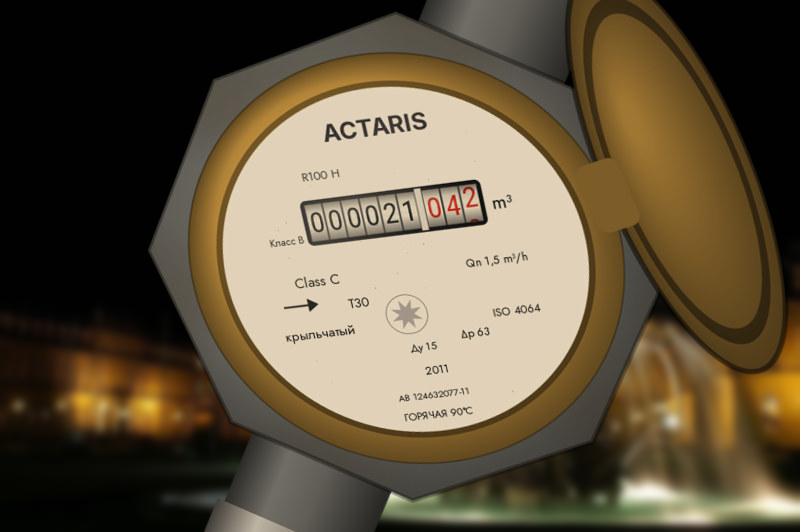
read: {"value": 21.042, "unit": "m³"}
